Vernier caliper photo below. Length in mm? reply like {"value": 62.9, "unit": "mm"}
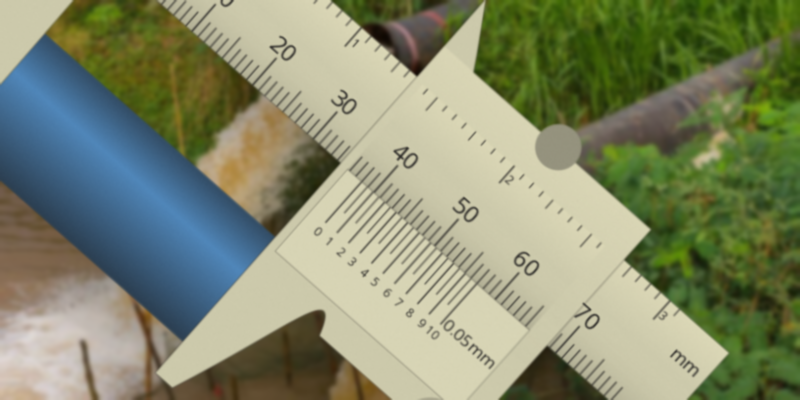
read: {"value": 38.0, "unit": "mm"}
